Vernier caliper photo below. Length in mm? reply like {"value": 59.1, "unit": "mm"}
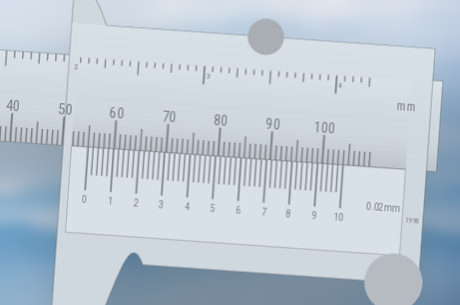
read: {"value": 55.0, "unit": "mm"}
